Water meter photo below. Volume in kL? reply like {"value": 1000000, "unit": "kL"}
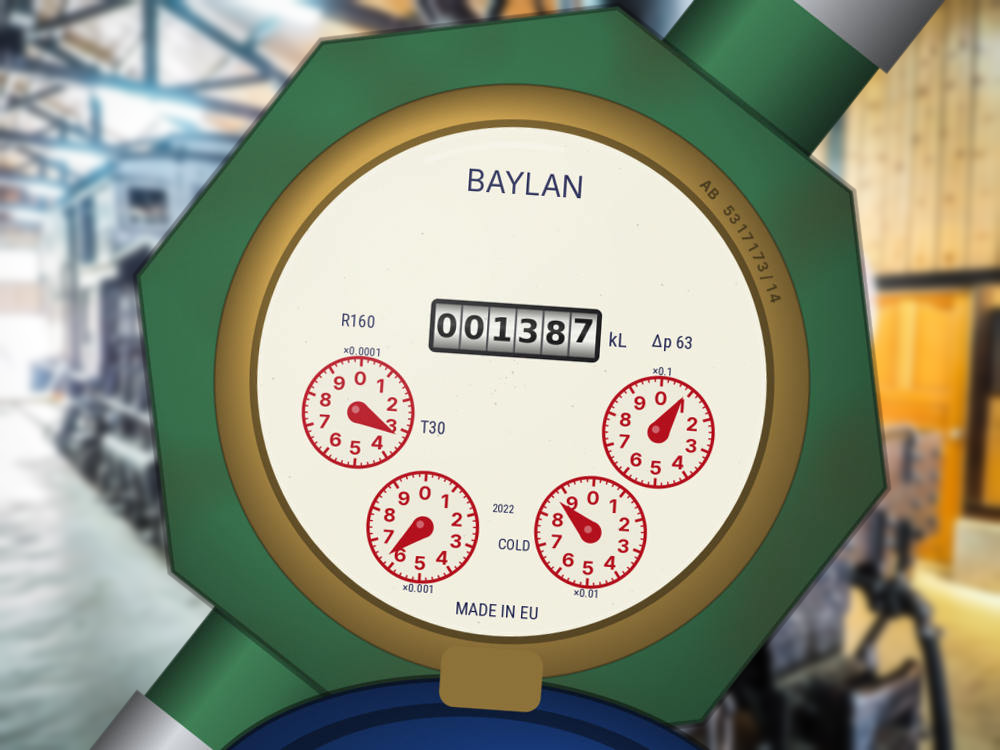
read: {"value": 1387.0863, "unit": "kL"}
